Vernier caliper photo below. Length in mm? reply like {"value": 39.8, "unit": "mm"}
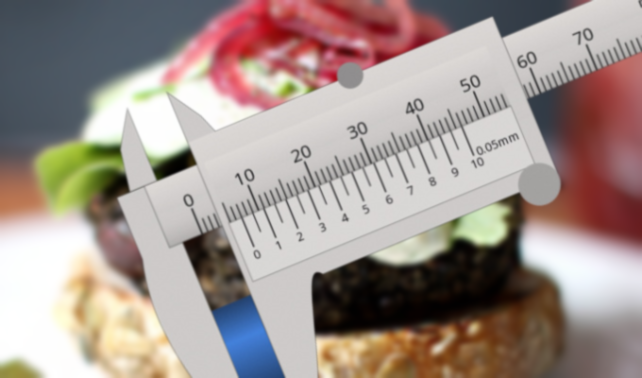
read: {"value": 7.0, "unit": "mm"}
